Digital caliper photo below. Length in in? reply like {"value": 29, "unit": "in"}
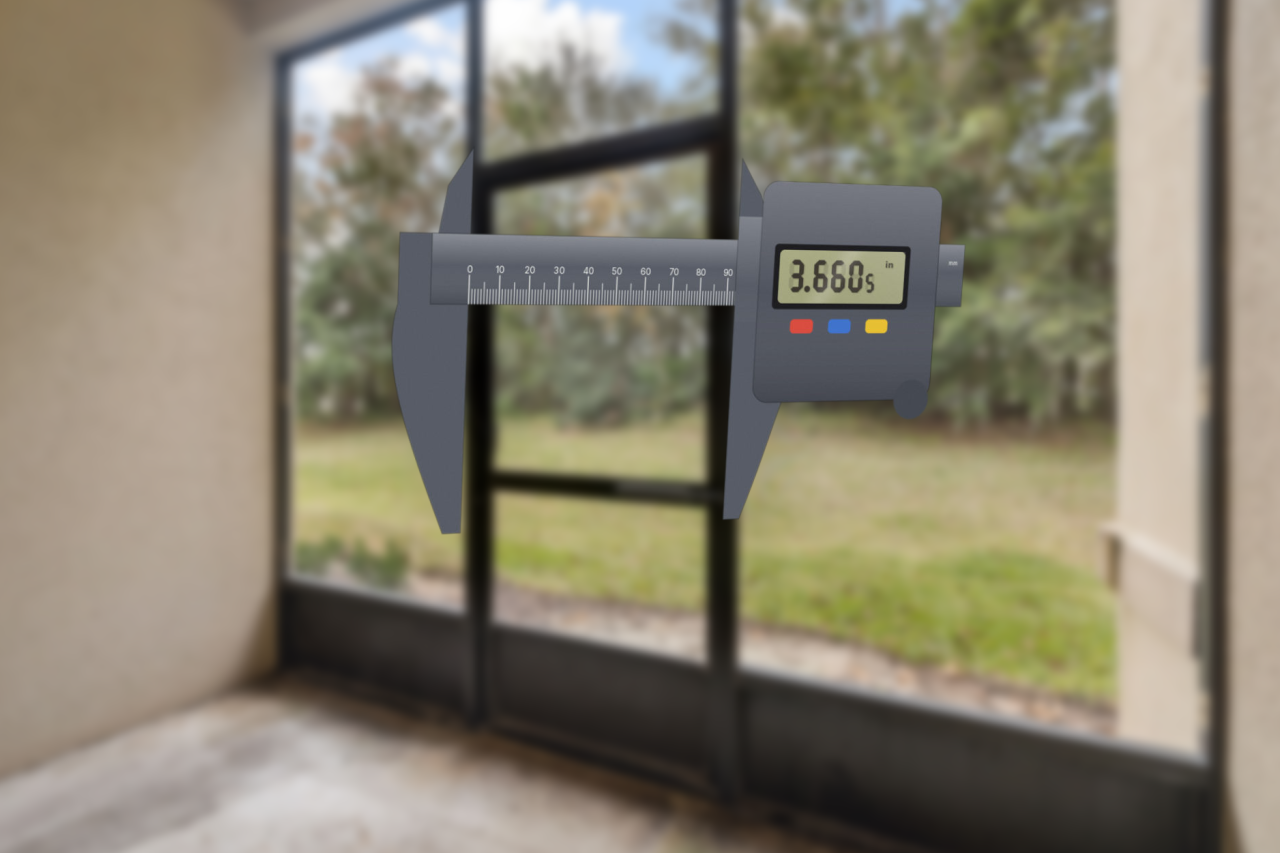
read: {"value": 3.6605, "unit": "in"}
